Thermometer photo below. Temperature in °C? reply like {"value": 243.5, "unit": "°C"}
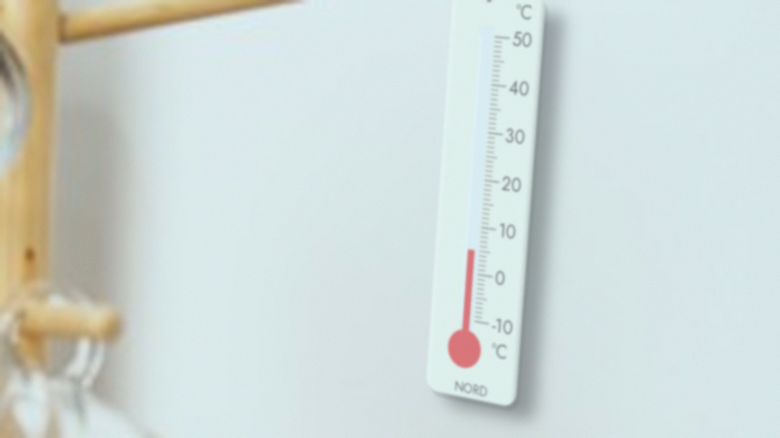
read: {"value": 5, "unit": "°C"}
